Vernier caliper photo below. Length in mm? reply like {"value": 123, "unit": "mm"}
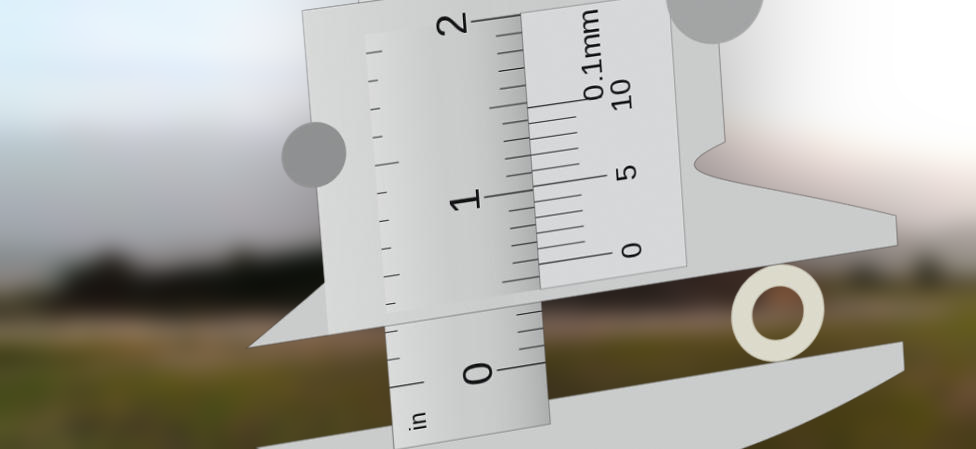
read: {"value": 5.7, "unit": "mm"}
